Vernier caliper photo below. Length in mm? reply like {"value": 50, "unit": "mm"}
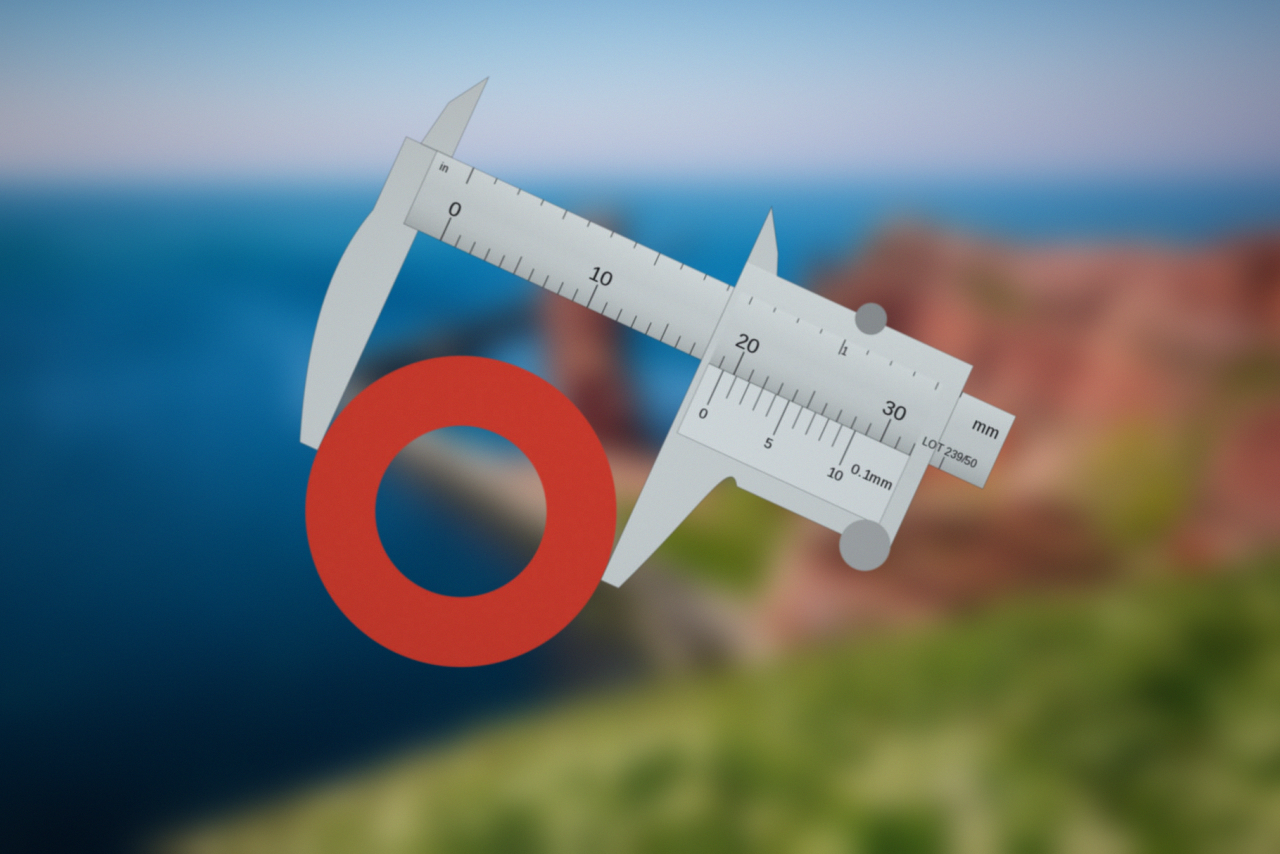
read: {"value": 19.3, "unit": "mm"}
